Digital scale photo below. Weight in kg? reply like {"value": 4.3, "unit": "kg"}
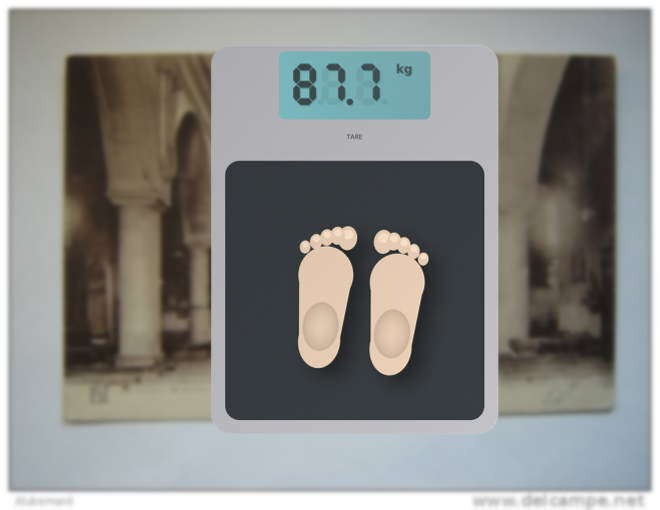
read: {"value": 87.7, "unit": "kg"}
